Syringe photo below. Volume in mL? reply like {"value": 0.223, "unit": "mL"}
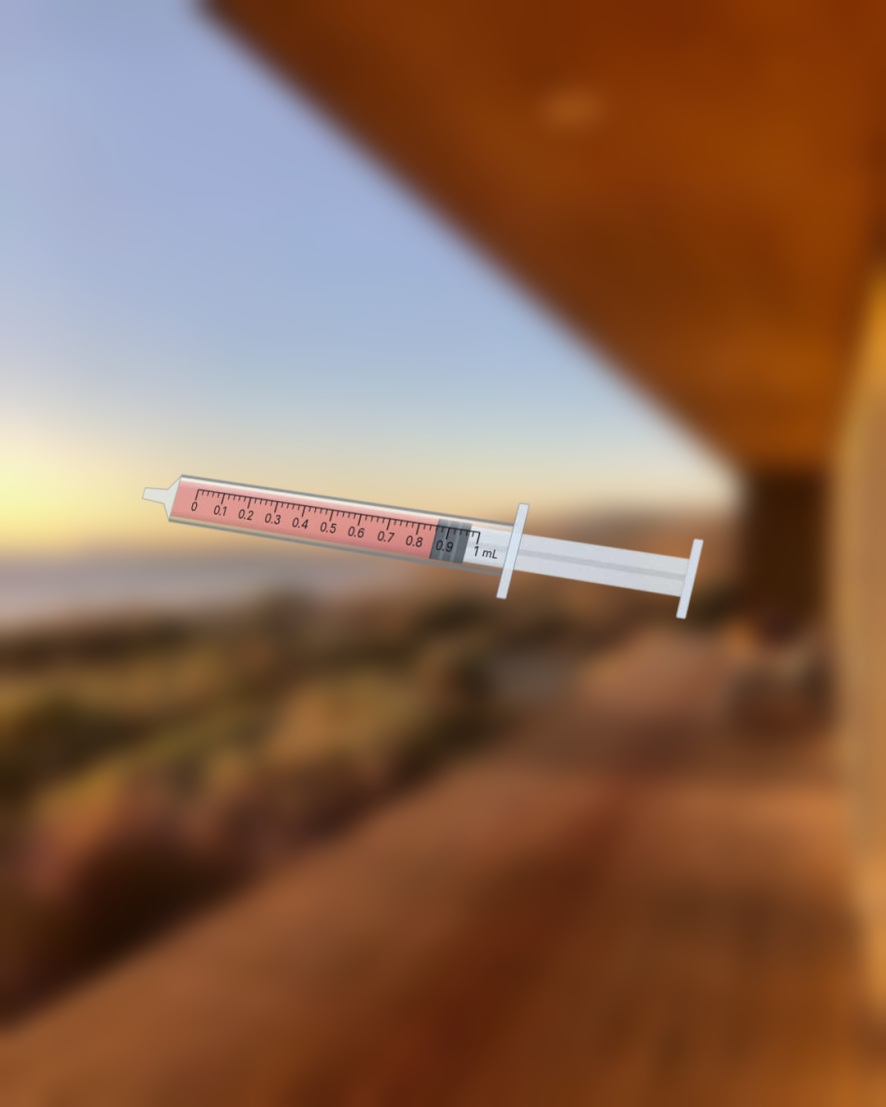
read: {"value": 0.86, "unit": "mL"}
